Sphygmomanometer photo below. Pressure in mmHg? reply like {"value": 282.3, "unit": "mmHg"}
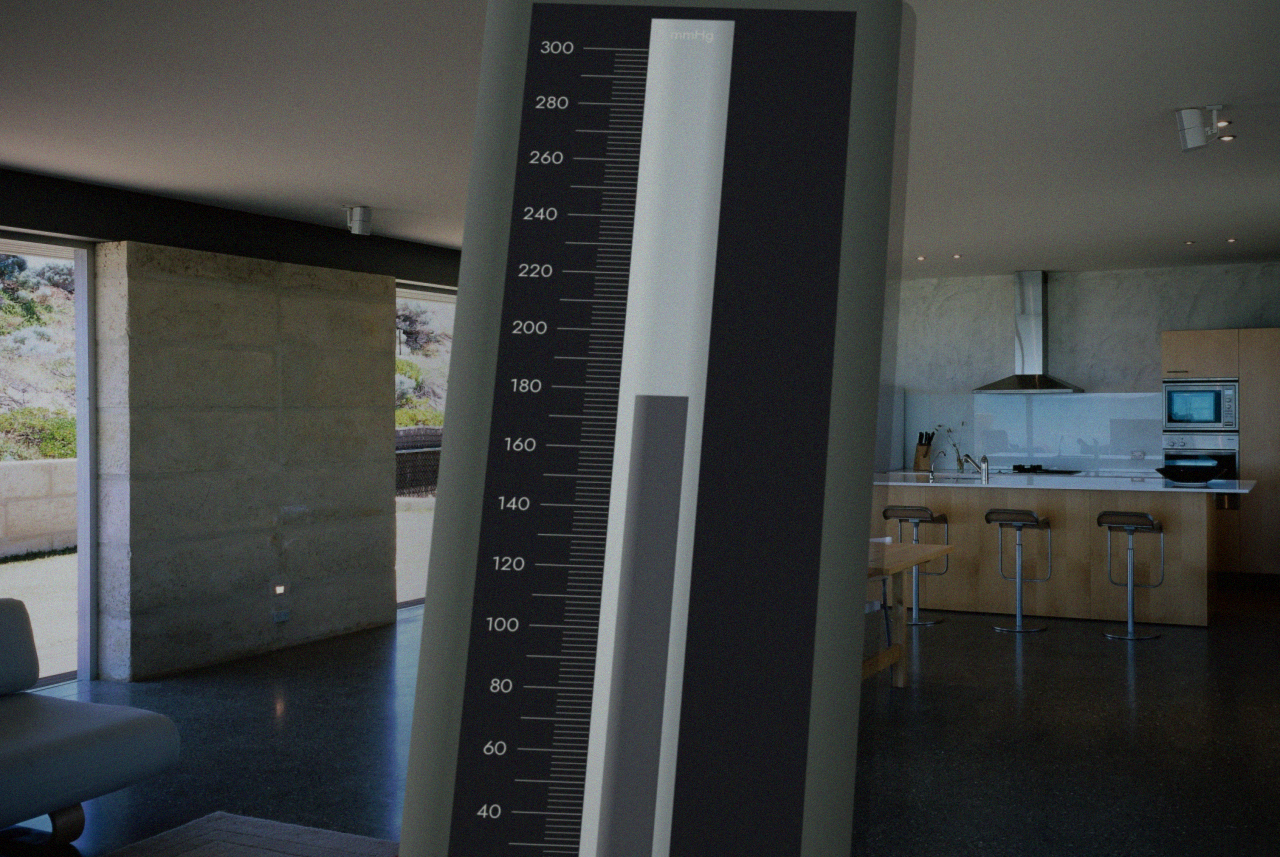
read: {"value": 178, "unit": "mmHg"}
